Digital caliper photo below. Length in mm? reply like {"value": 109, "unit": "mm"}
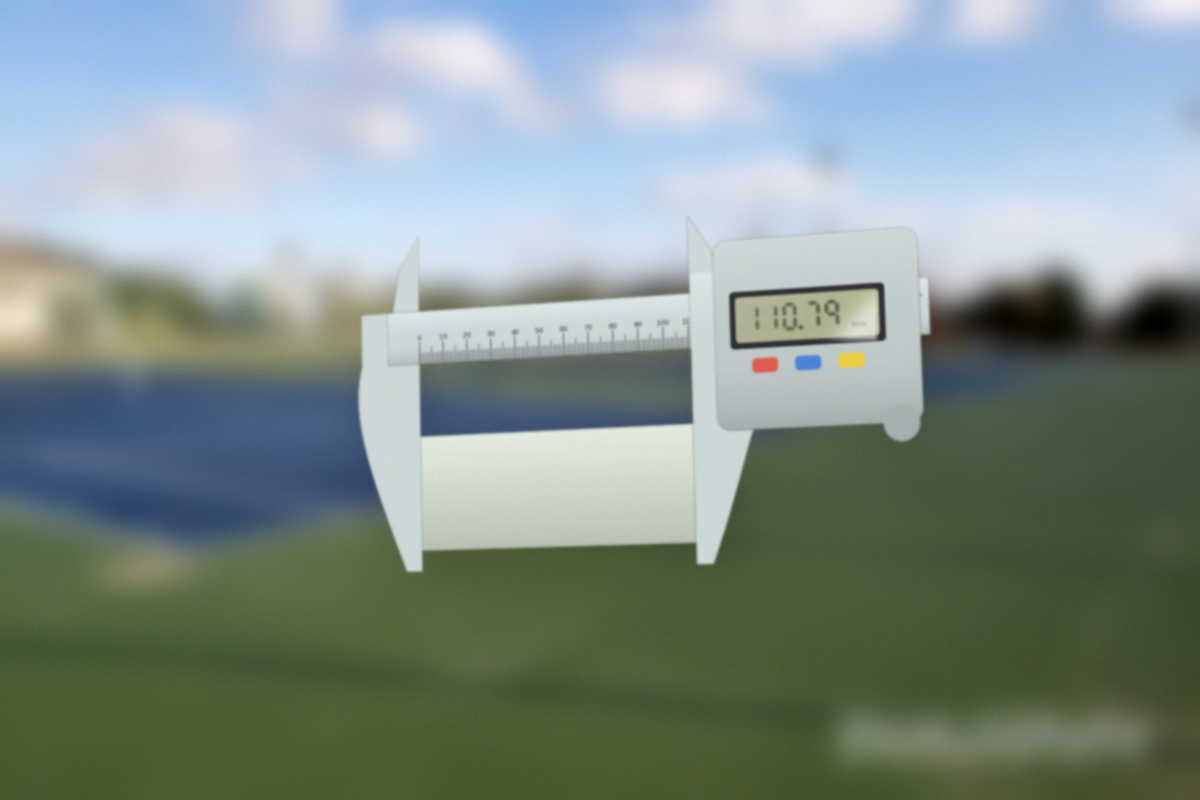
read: {"value": 110.79, "unit": "mm"}
